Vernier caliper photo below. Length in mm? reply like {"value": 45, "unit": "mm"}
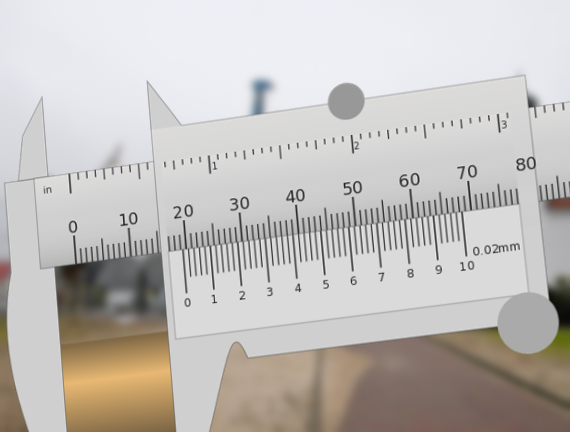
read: {"value": 19.4, "unit": "mm"}
